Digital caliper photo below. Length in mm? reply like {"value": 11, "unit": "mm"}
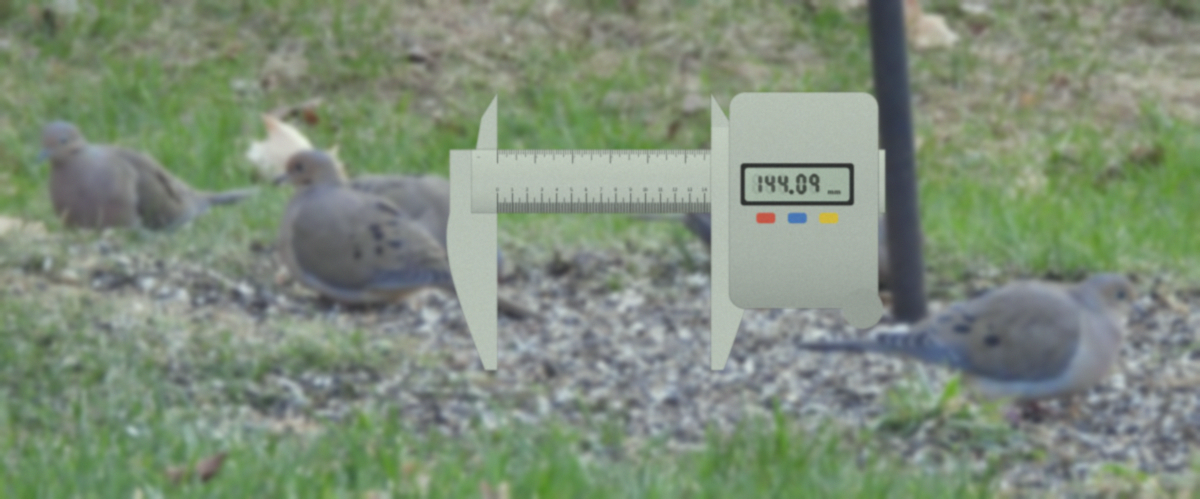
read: {"value": 144.09, "unit": "mm"}
